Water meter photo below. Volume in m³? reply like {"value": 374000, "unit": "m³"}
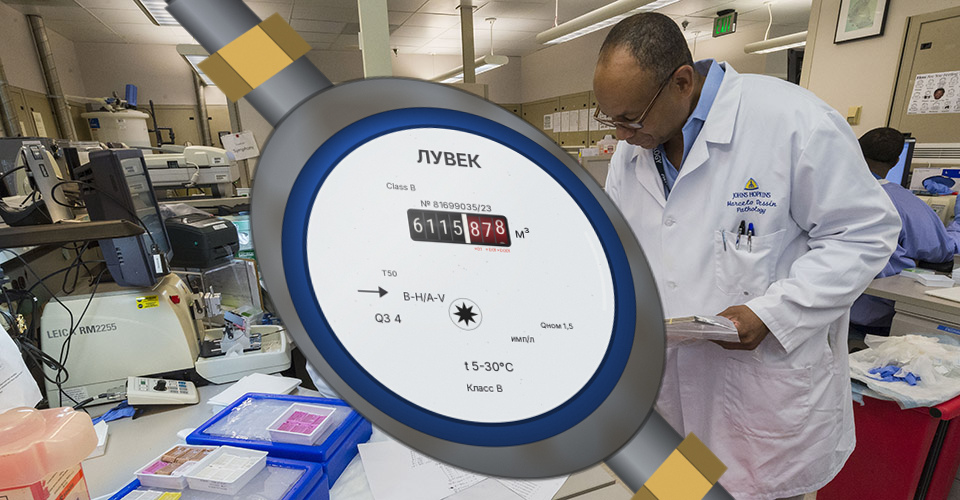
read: {"value": 6115.878, "unit": "m³"}
